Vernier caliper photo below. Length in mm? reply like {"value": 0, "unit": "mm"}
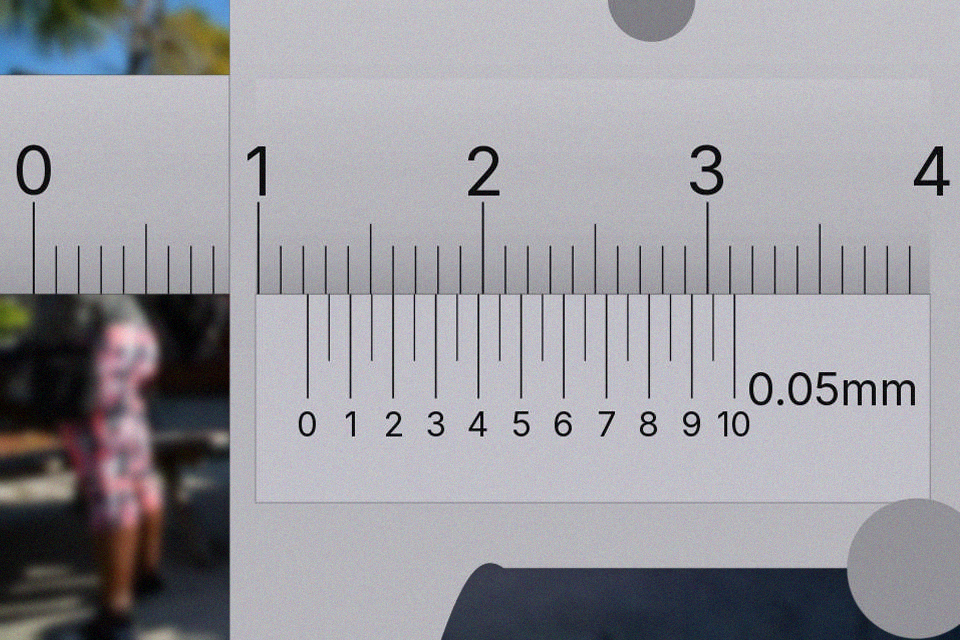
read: {"value": 12.2, "unit": "mm"}
